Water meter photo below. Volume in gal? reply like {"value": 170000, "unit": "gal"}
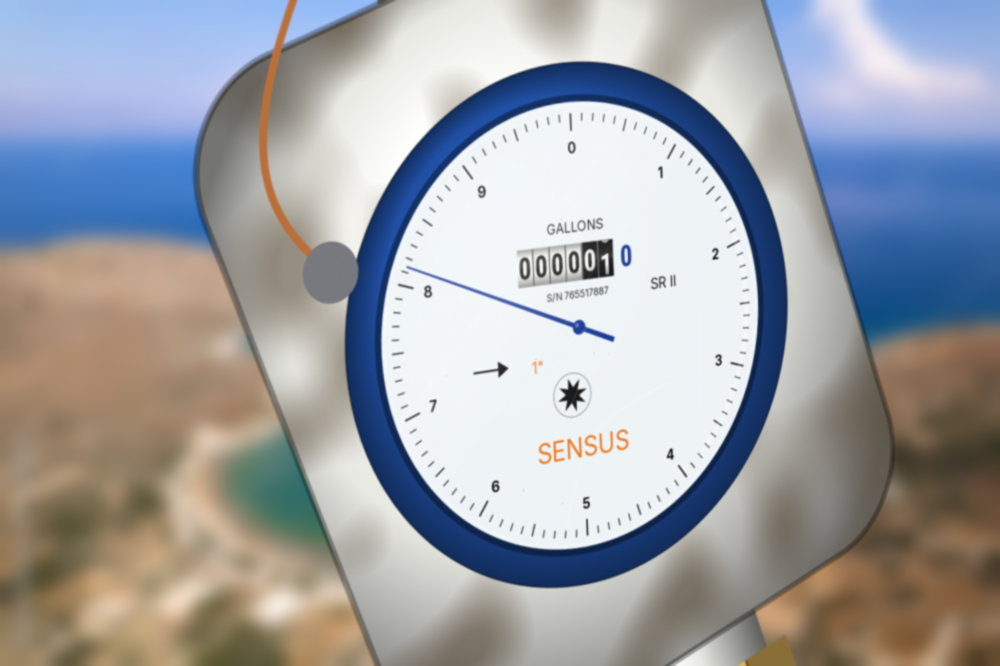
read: {"value": 8.1, "unit": "gal"}
